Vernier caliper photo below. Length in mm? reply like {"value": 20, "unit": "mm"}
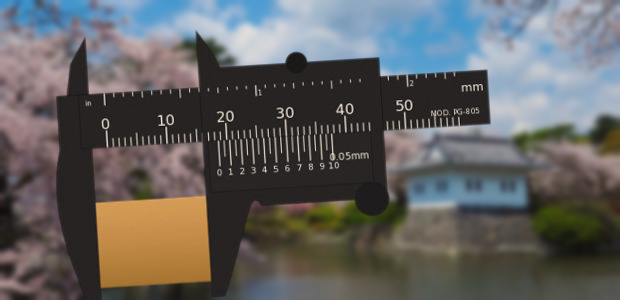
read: {"value": 18.6, "unit": "mm"}
